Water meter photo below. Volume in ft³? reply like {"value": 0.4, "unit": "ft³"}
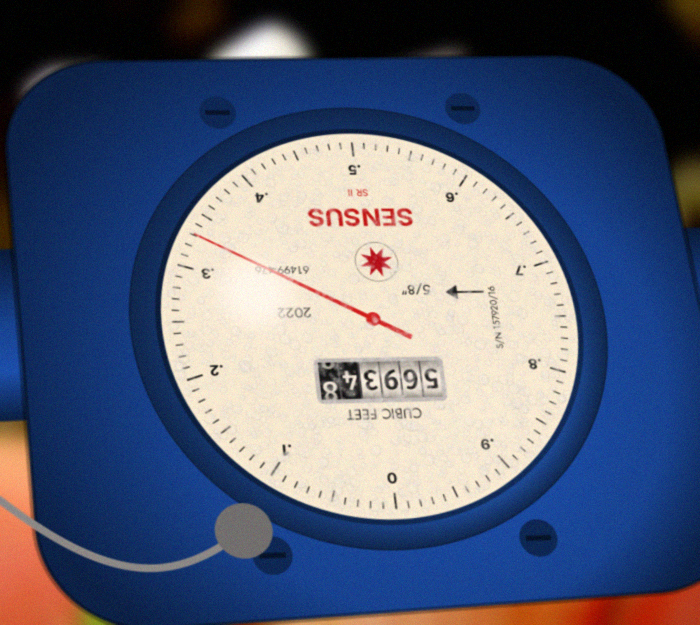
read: {"value": 569348.33, "unit": "ft³"}
